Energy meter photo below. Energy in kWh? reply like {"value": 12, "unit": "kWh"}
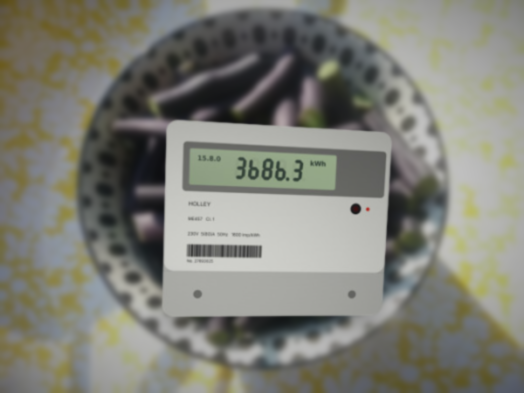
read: {"value": 3686.3, "unit": "kWh"}
